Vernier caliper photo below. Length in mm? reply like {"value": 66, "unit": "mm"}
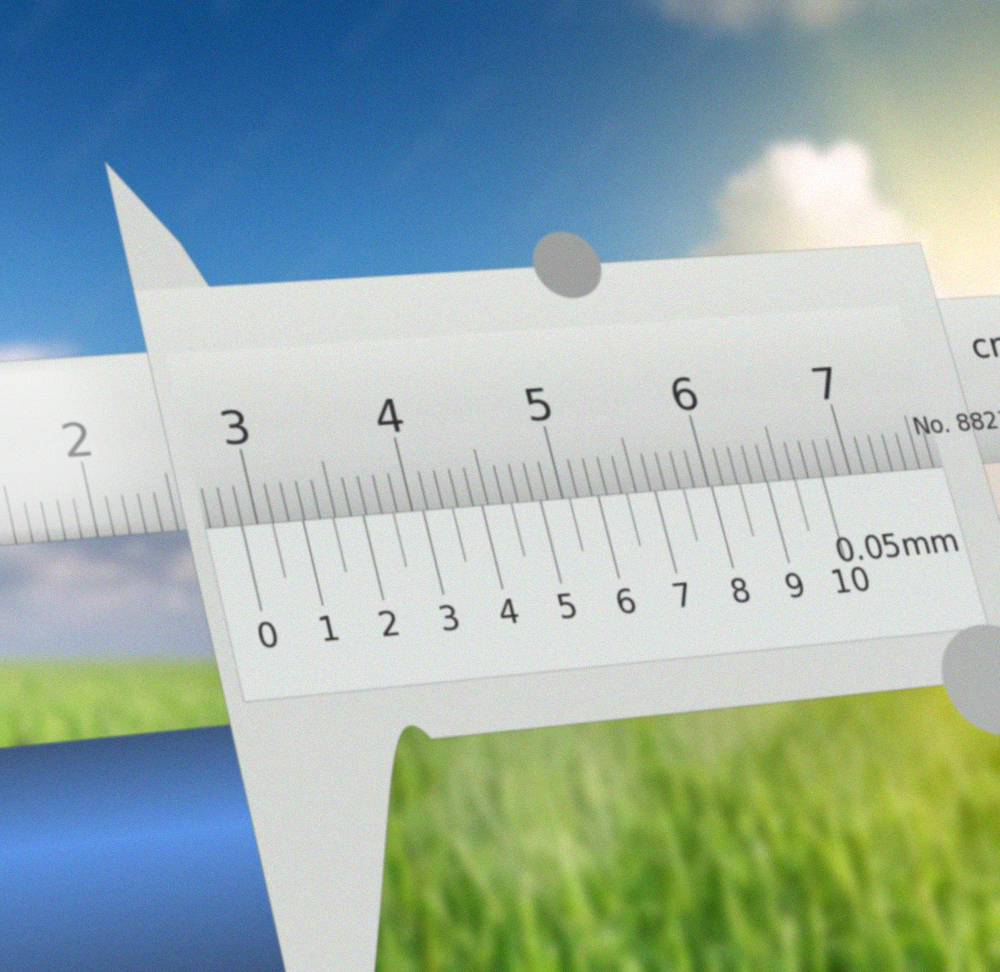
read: {"value": 29.0, "unit": "mm"}
